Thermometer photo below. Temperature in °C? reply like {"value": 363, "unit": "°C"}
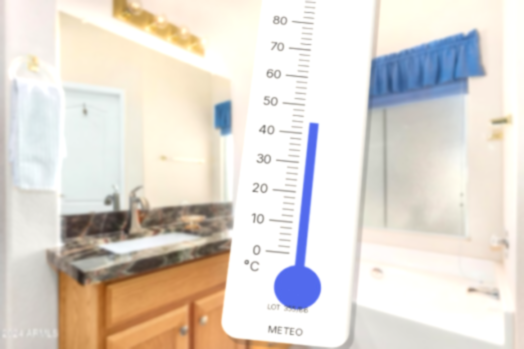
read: {"value": 44, "unit": "°C"}
